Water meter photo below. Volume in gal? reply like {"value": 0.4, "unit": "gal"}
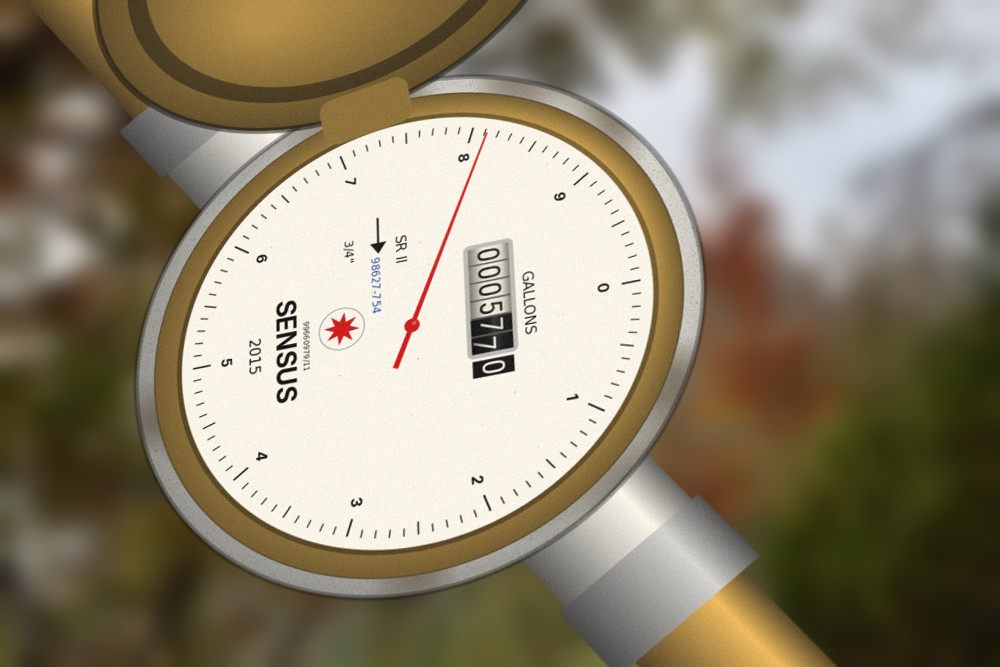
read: {"value": 5768.1, "unit": "gal"}
